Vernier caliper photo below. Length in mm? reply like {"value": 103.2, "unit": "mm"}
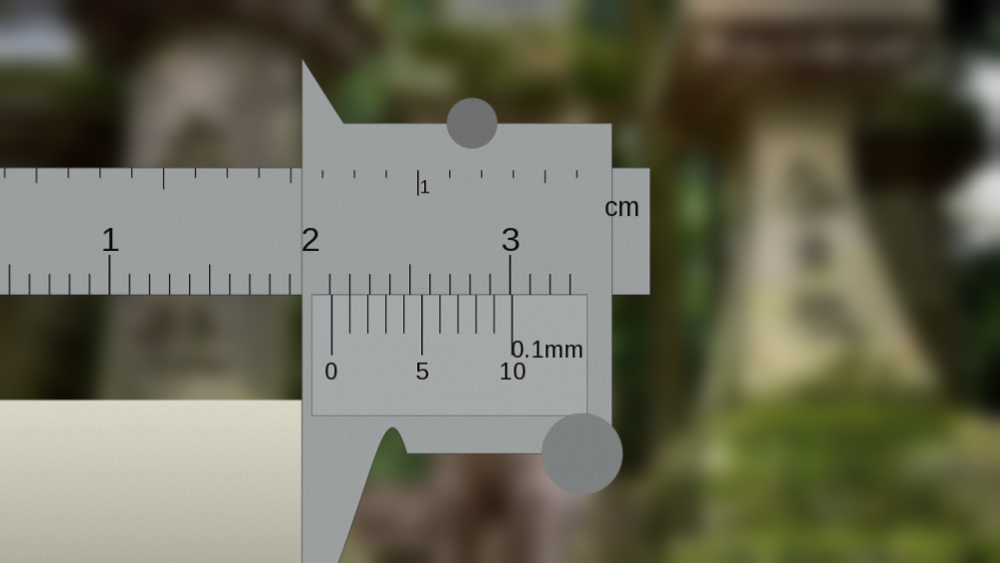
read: {"value": 21.1, "unit": "mm"}
